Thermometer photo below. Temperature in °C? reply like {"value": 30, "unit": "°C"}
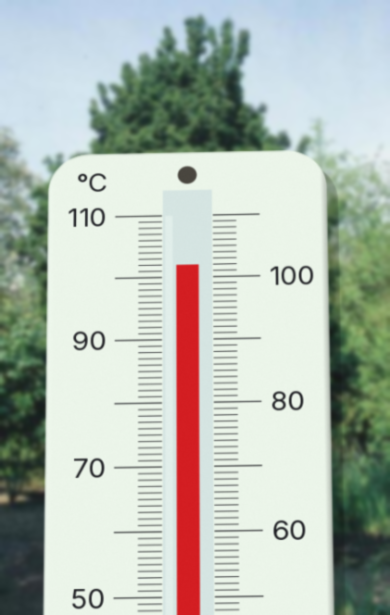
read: {"value": 102, "unit": "°C"}
